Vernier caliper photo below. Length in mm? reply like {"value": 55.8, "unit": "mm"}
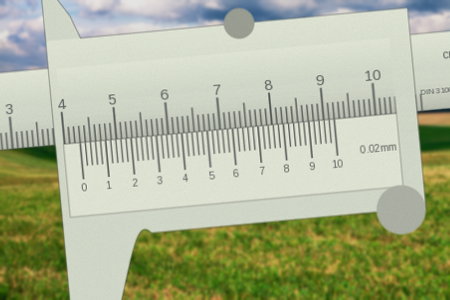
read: {"value": 43.0, "unit": "mm"}
